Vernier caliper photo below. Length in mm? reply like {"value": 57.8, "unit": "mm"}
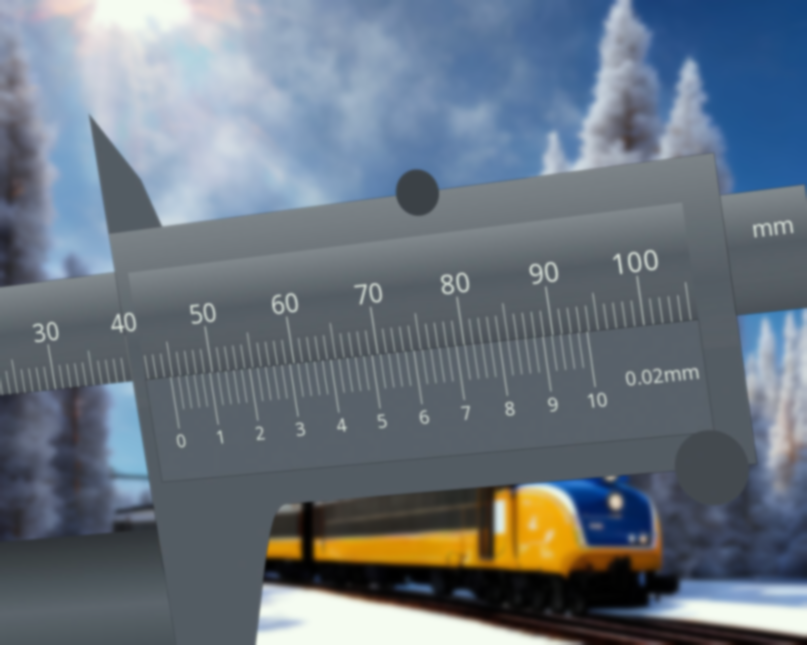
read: {"value": 44.8, "unit": "mm"}
